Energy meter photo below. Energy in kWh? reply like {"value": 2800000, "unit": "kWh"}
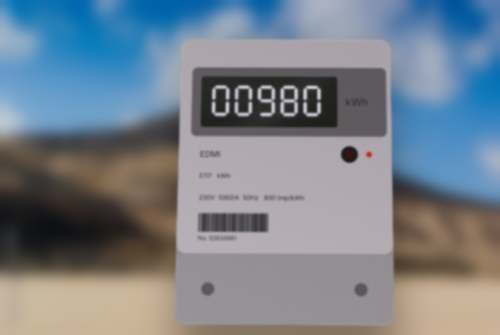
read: {"value": 980, "unit": "kWh"}
